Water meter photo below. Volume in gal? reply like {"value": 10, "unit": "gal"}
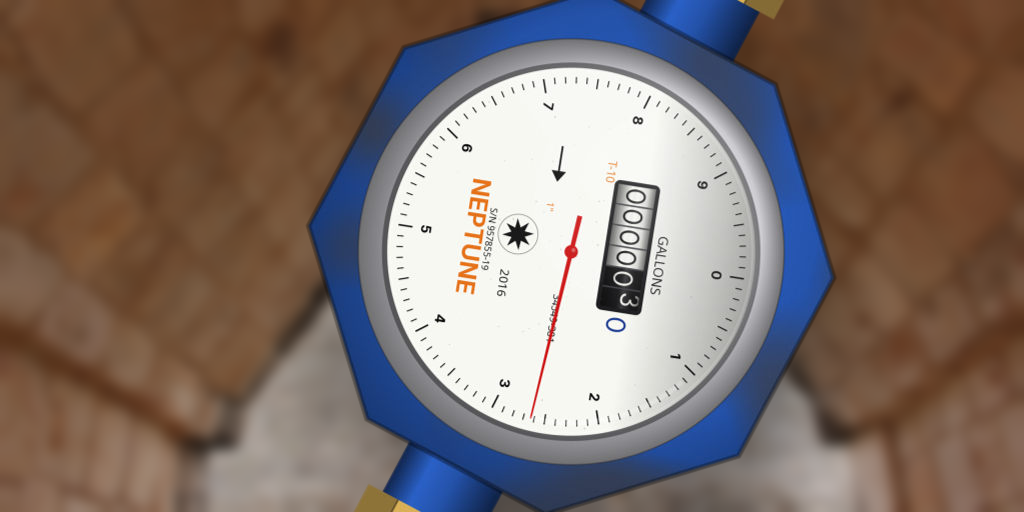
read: {"value": 32.6, "unit": "gal"}
